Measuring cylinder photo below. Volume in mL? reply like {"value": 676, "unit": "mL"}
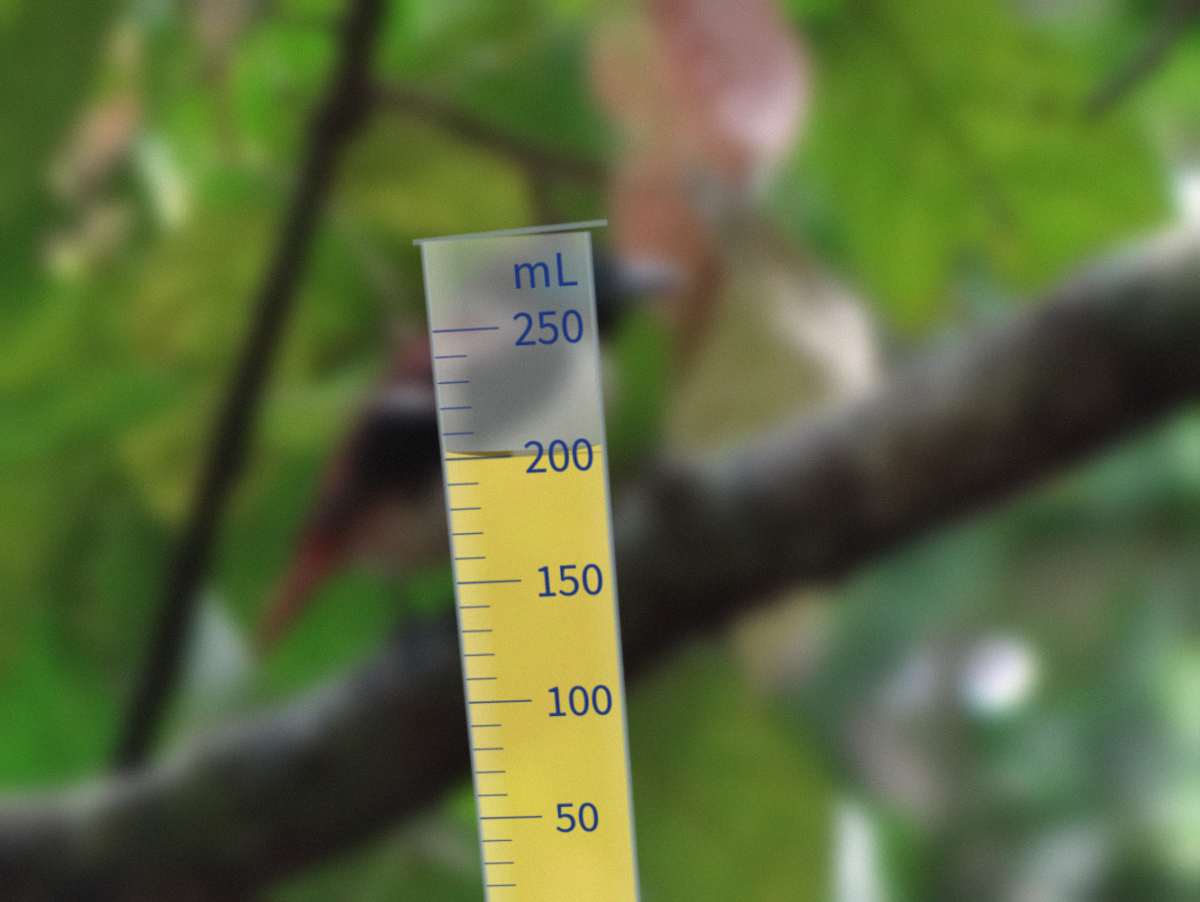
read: {"value": 200, "unit": "mL"}
